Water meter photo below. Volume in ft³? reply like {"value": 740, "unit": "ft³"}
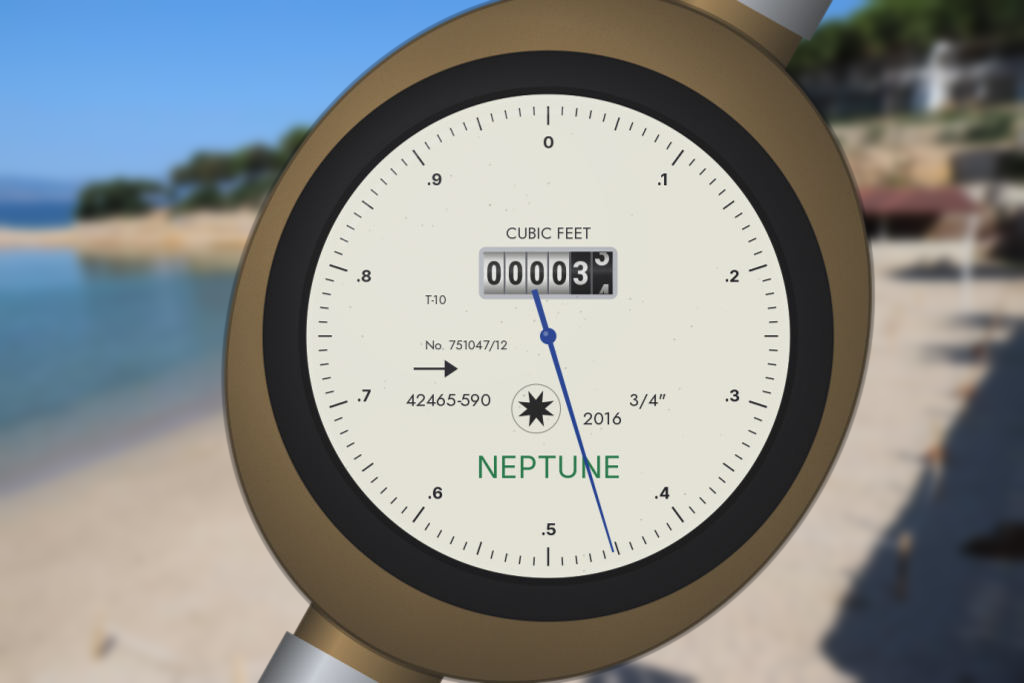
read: {"value": 33.45, "unit": "ft³"}
